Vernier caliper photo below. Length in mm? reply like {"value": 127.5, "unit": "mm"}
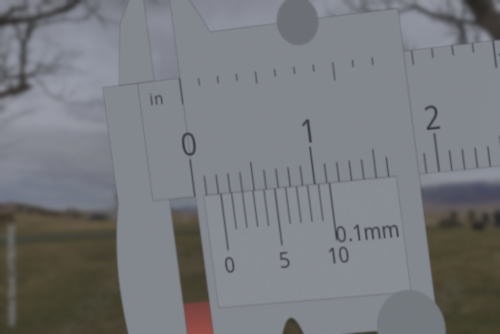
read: {"value": 2.2, "unit": "mm"}
